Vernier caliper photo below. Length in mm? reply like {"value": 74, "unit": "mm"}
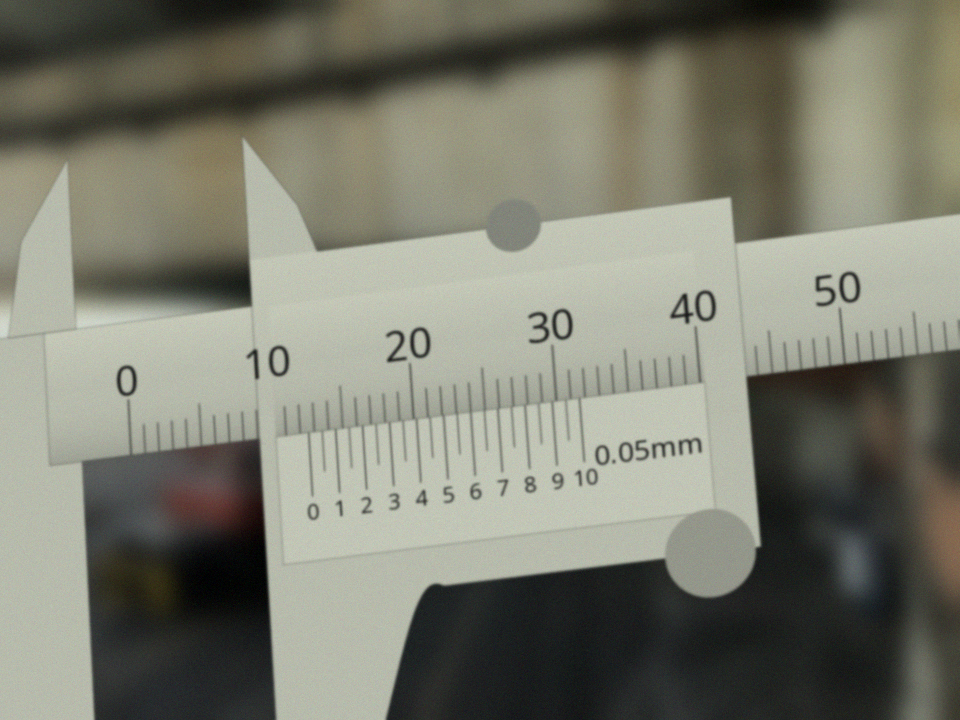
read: {"value": 12.6, "unit": "mm"}
